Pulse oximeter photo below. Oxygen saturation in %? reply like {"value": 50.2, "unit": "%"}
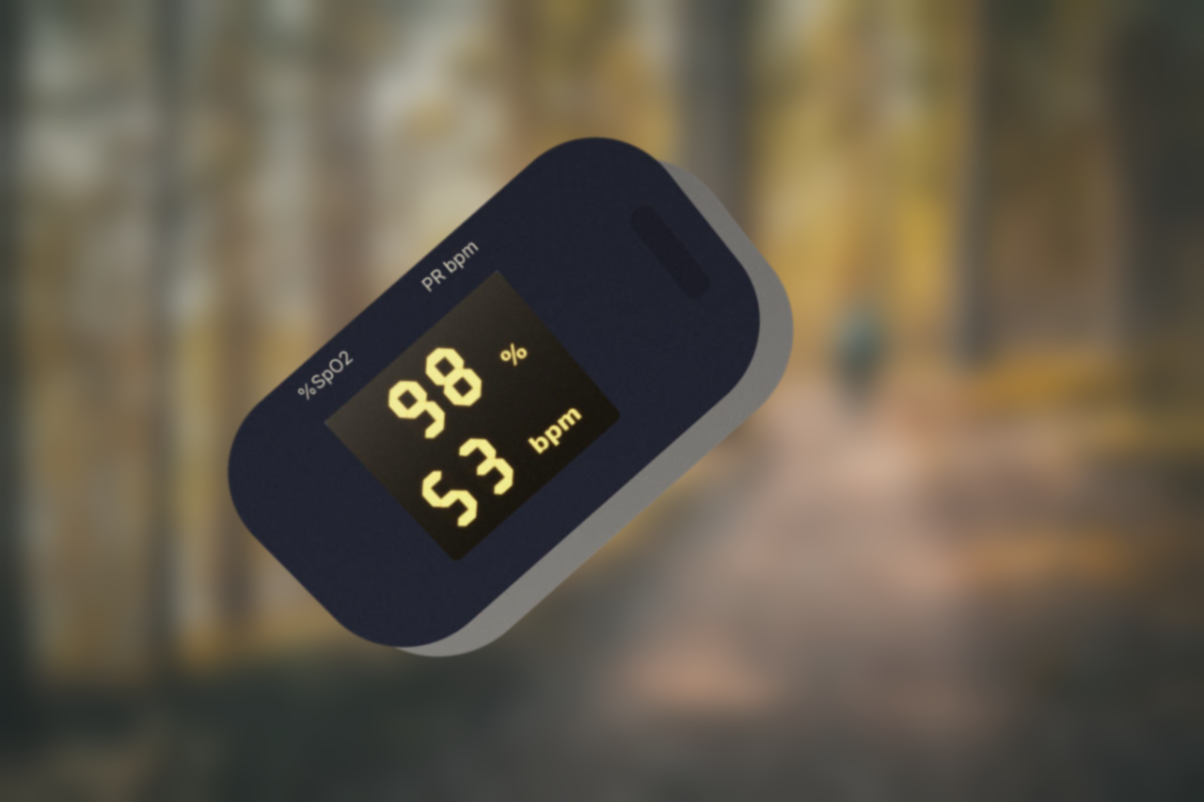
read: {"value": 98, "unit": "%"}
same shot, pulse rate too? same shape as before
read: {"value": 53, "unit": "bpm"}
